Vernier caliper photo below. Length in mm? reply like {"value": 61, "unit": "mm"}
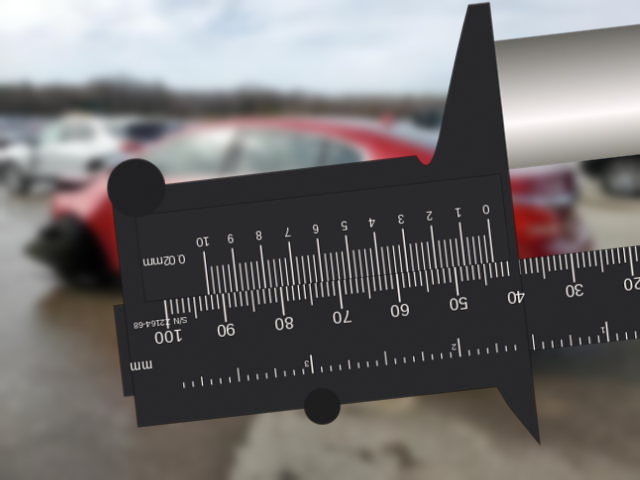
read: {"value": 43.4, "unit": "mm"}
